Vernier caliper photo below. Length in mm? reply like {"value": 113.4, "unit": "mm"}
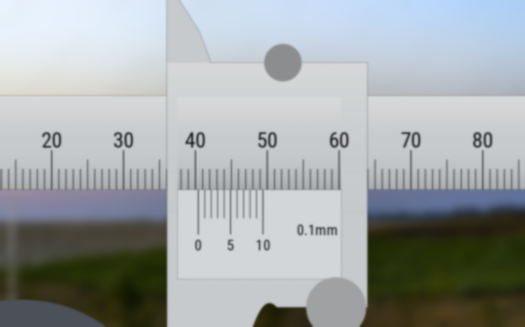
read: {"value": 40.4, "unit": "mm"}
